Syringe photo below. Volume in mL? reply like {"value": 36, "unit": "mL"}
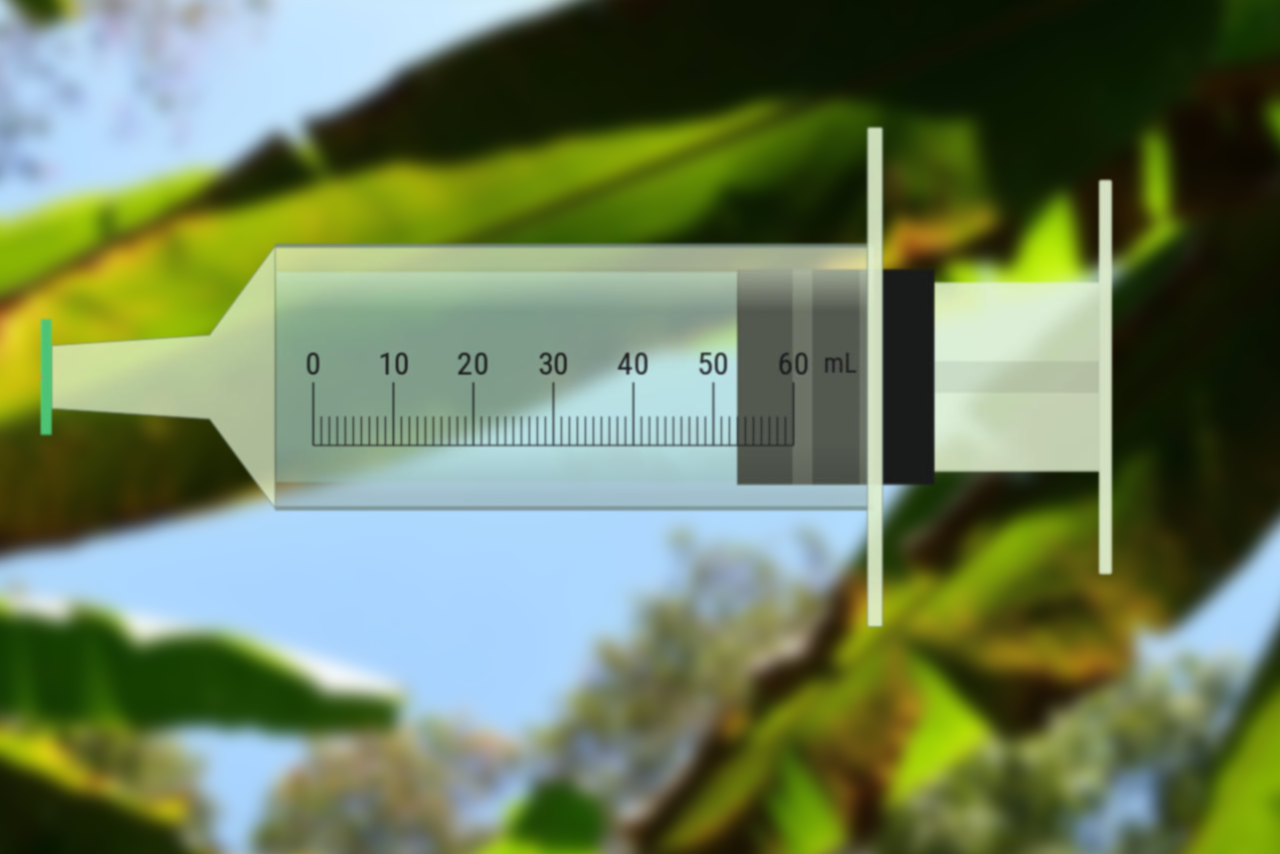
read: {"value": 53, "unit": "mL"}
